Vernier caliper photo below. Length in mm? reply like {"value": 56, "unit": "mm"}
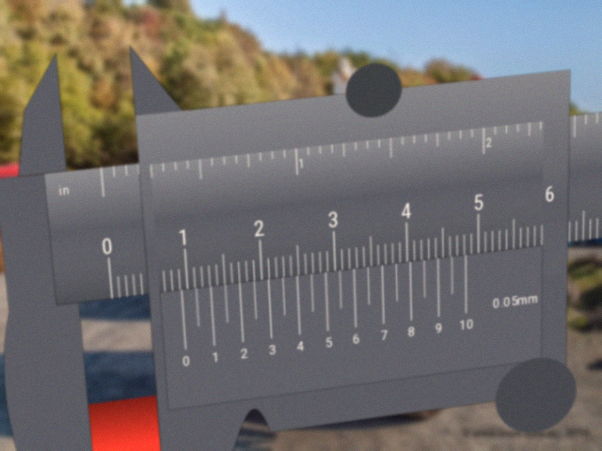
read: {"value": 9.2, "unit": "mm"}
